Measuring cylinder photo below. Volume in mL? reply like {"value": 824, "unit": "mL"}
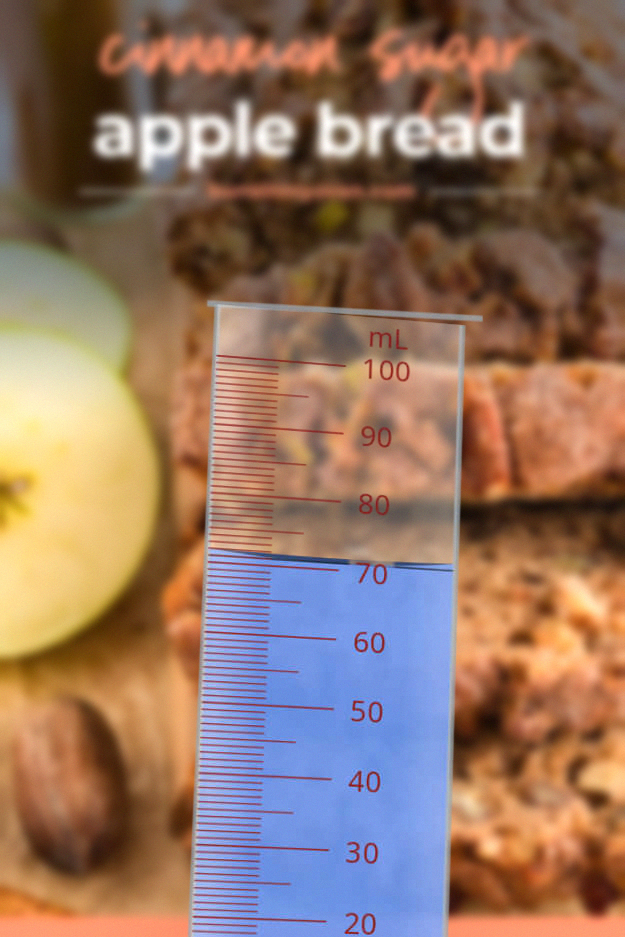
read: {"value": 71, "unit": "mL"}
